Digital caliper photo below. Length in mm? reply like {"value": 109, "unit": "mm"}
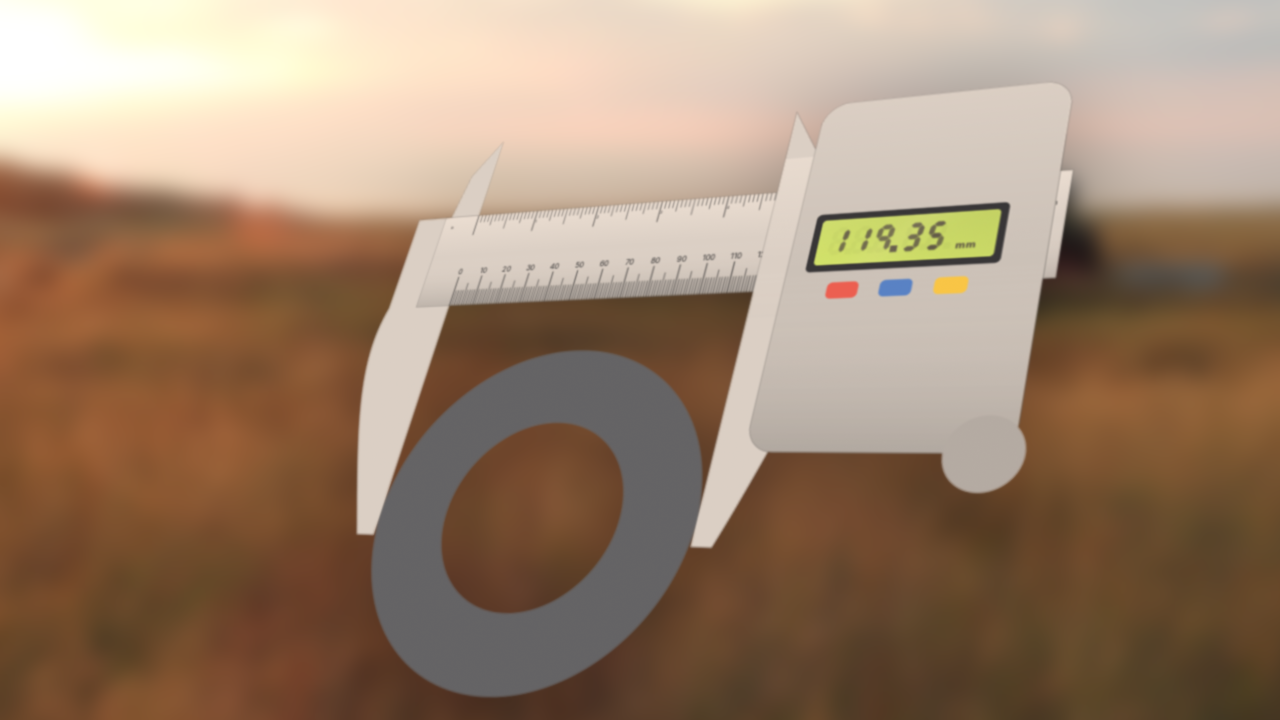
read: {"value": 119.35, "unit": "mm"}
